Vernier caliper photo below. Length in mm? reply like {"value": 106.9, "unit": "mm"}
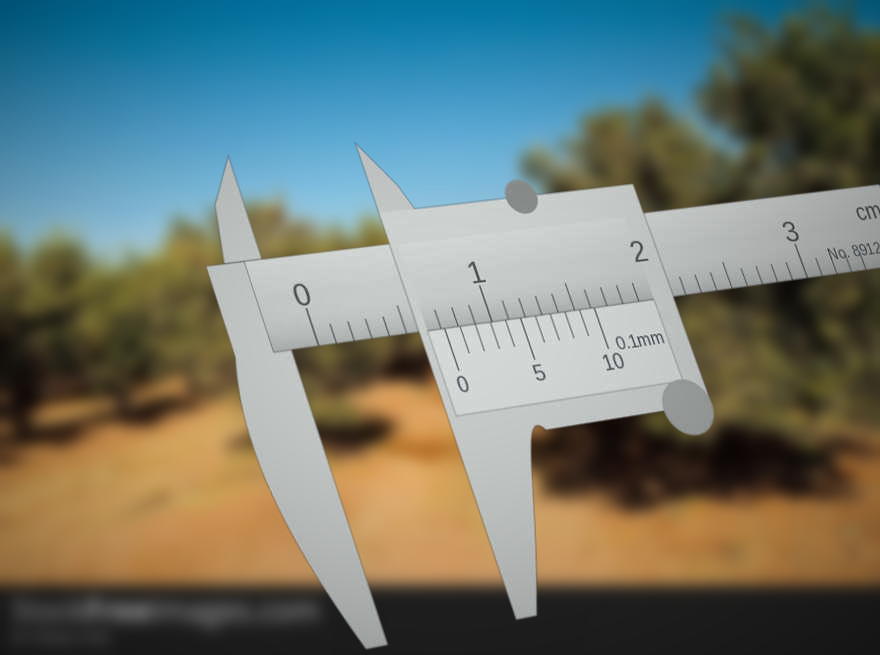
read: {"value": 7.2, "unit": "mm"}
